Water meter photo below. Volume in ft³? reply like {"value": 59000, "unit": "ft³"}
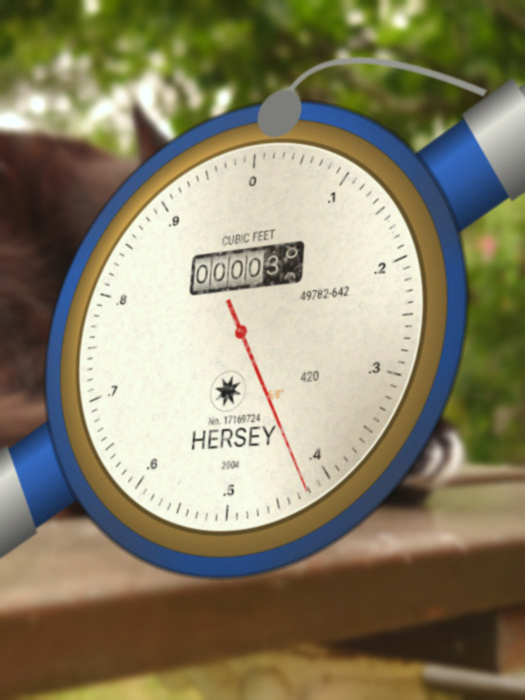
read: {"value": 38.42, "unit": "ft³"}
